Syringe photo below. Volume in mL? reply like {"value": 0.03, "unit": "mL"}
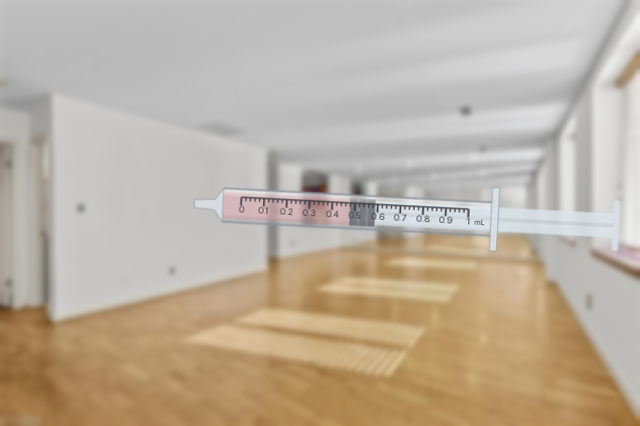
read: {"value": 0.48, "unit": "mL"}
